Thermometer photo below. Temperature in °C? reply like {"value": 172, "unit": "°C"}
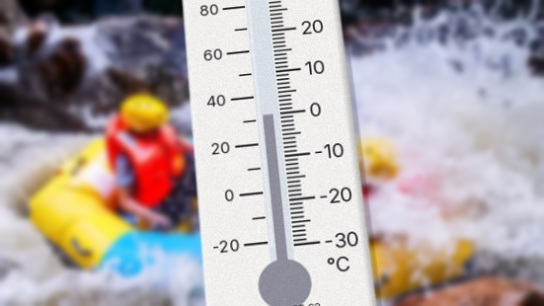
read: {"value": 0, "unit": "°C"}
